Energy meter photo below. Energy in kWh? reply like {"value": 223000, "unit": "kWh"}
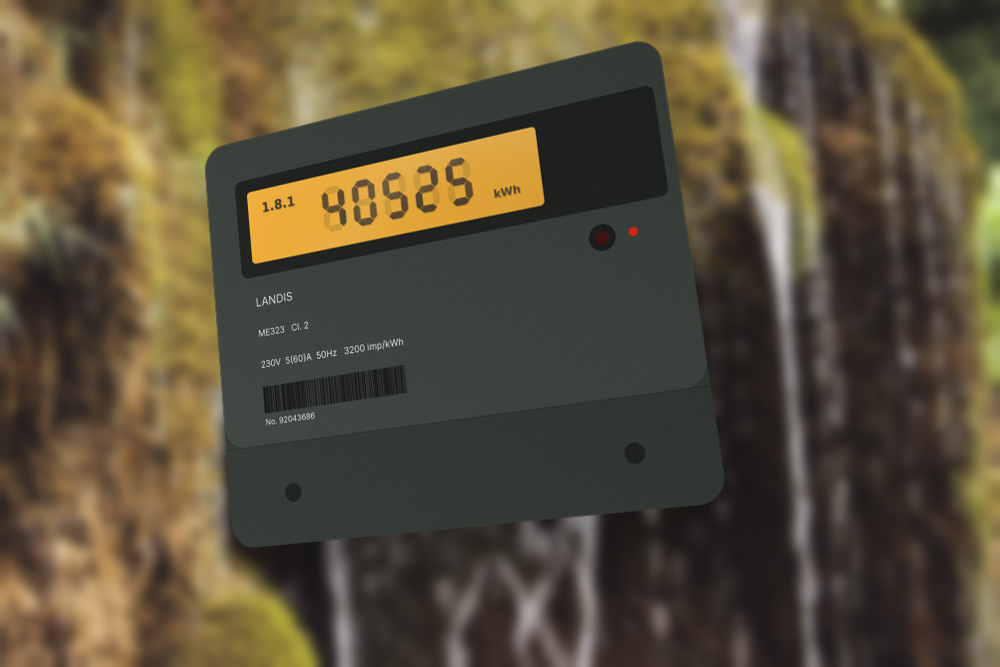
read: {"value": 40525, "unit": "kWh"}
